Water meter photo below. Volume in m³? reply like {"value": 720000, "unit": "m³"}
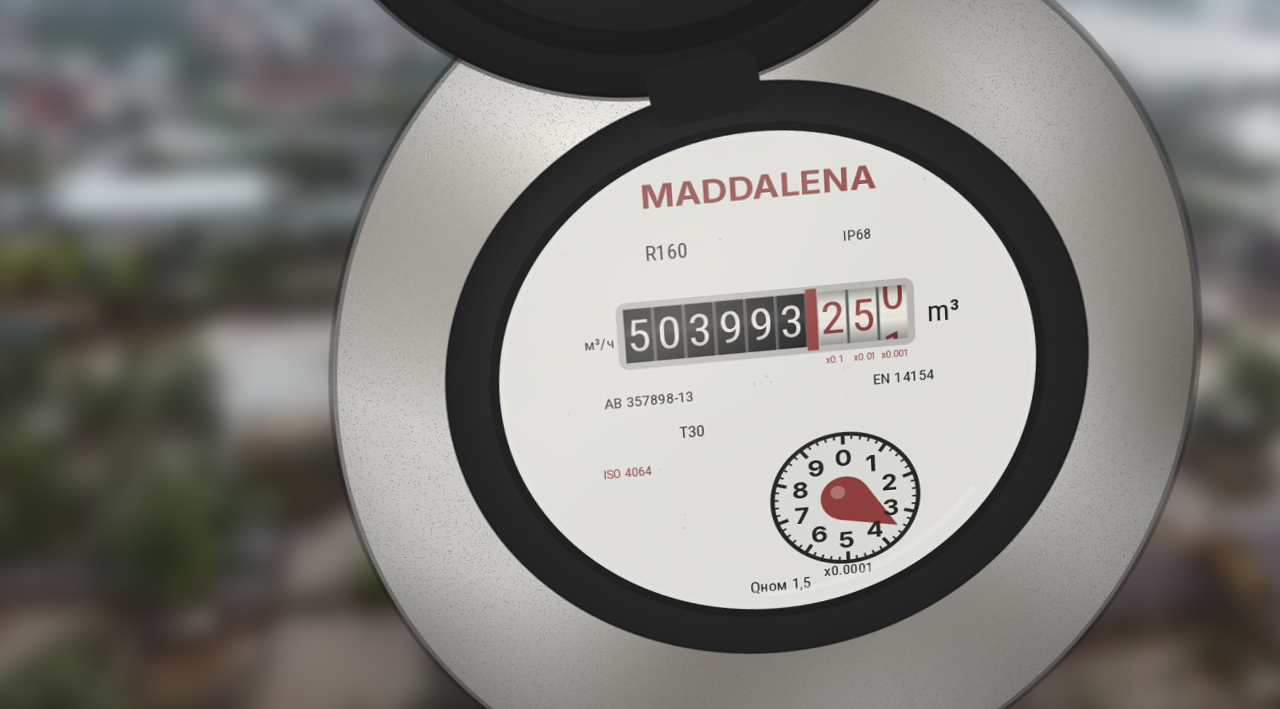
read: {"value": 503993.2503, "unit": "m³"}
